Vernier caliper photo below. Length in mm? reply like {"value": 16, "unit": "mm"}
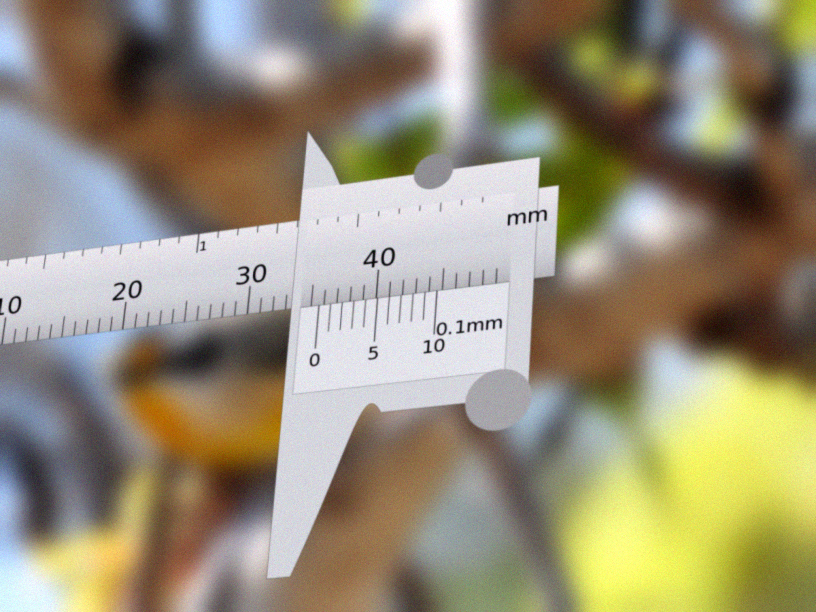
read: {"value": 35.6, "unit": "mm"}
